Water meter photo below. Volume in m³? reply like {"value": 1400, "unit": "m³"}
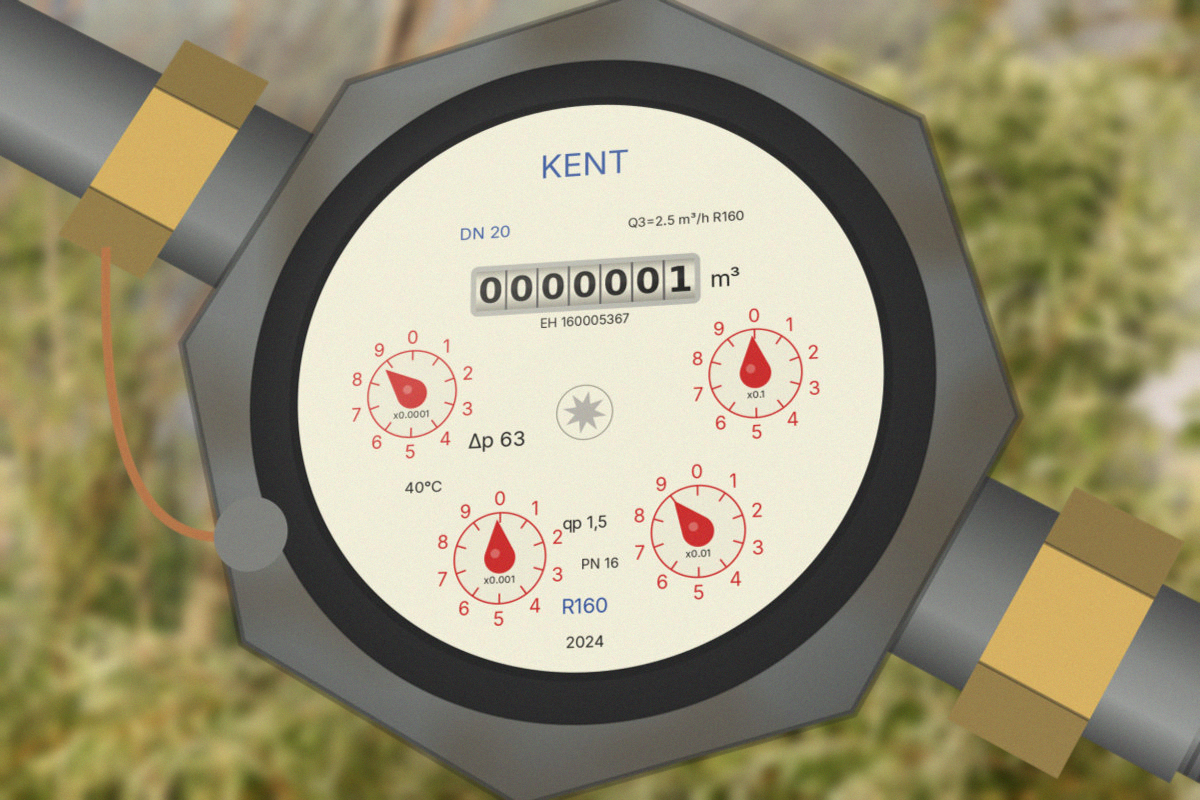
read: {"value": 0.9898, "unit": "m³"}
